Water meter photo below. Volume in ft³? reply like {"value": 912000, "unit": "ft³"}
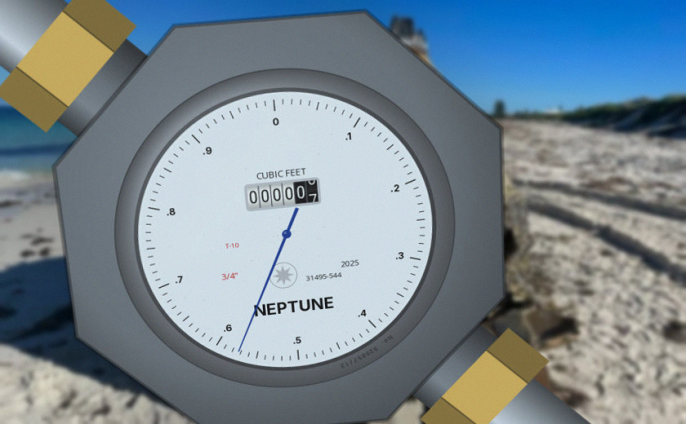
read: {"value": 6.57, "unit": "ft³"}
